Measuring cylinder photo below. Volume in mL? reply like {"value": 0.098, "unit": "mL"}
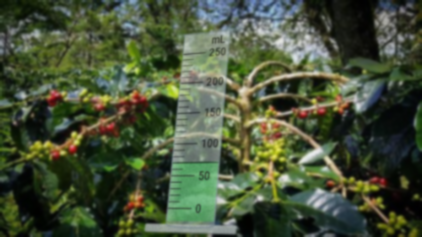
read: {"value": 70, "unit": "mL"}
